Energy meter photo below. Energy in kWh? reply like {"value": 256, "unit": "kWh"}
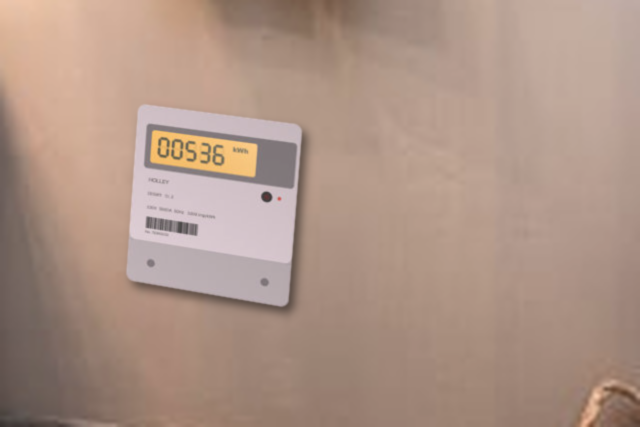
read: {"value": 536, "unit": "kWh"}
